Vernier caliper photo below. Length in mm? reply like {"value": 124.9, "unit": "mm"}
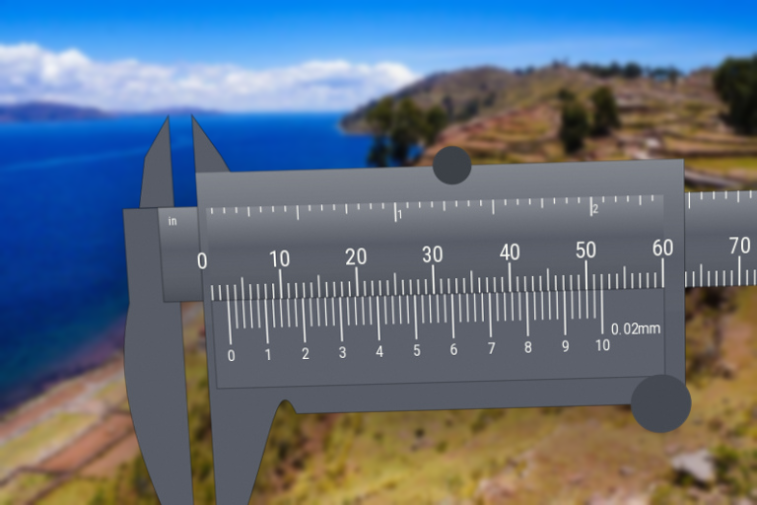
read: {"value": 3.0, "unit": "mm"}
